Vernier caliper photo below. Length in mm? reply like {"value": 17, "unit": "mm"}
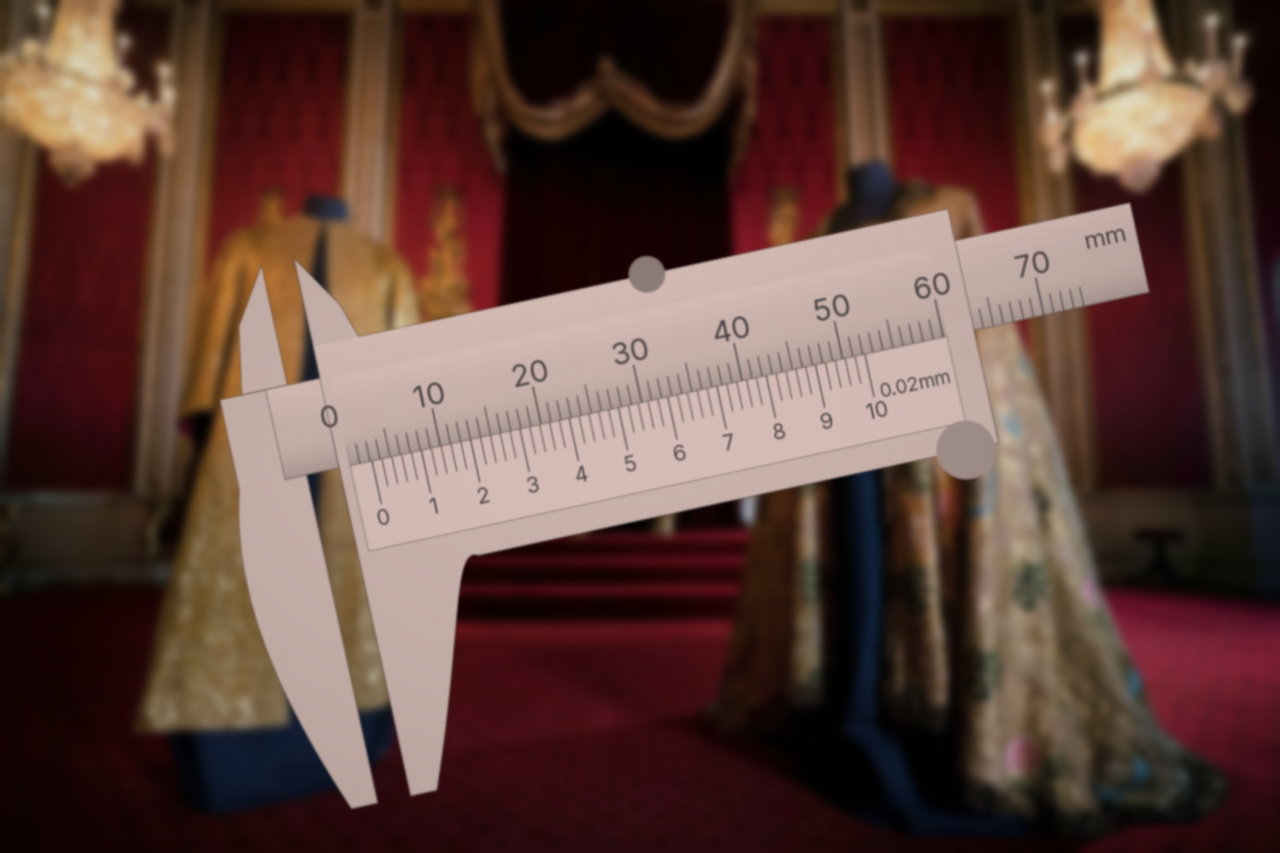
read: {"value": 3.2, "unit": "mm"}
